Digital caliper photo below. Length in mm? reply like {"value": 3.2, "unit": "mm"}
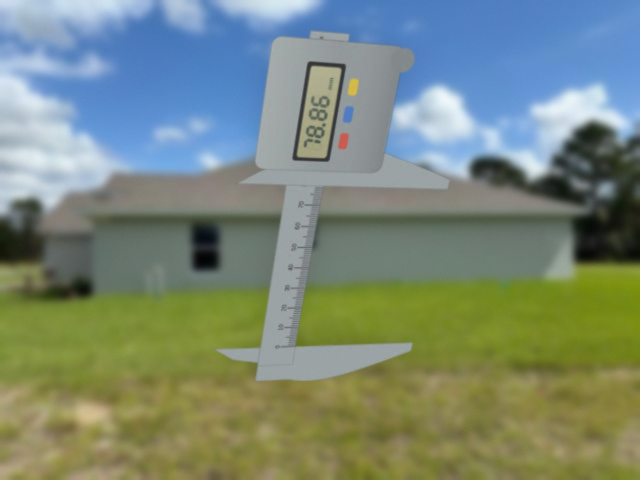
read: {"value": 78.86, "unit": "mm"}
